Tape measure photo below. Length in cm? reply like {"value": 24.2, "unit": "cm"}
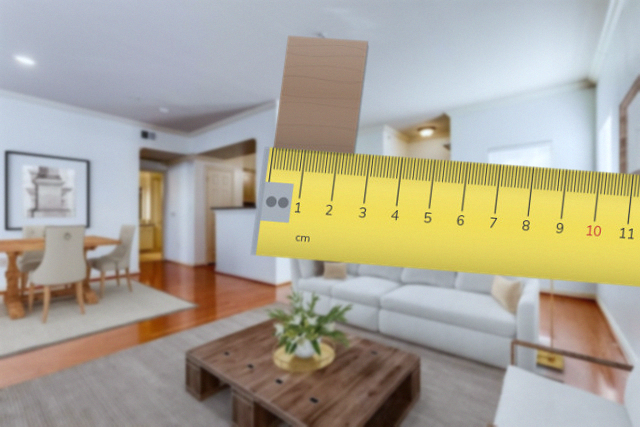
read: {"value": 2.5, "unit": "cm"}
